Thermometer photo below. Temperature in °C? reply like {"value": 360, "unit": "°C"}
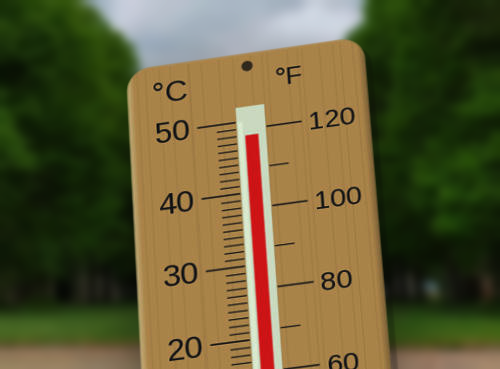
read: {"value": 48, "unit": "°C"}
